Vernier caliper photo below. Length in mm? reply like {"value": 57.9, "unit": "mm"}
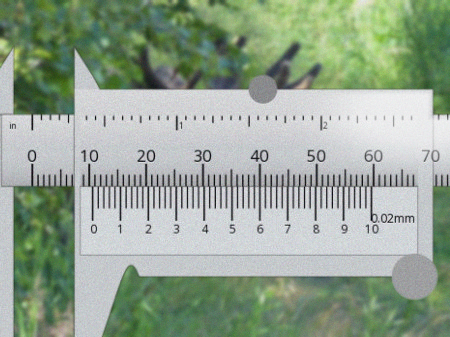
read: {"value": 10.6, "unit": "mm"}
